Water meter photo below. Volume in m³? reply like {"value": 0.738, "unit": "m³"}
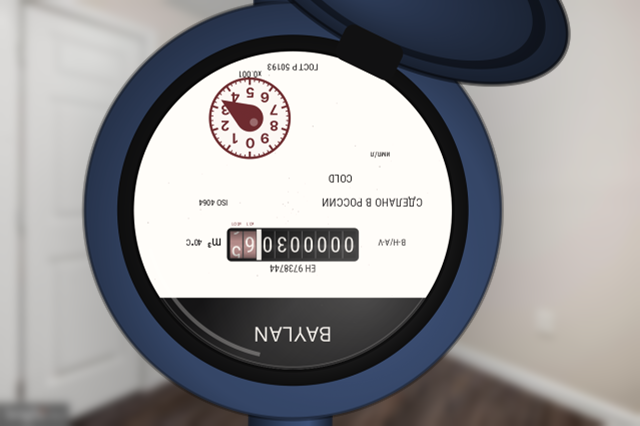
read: {"value": 30.653, "unit": "m³"}
